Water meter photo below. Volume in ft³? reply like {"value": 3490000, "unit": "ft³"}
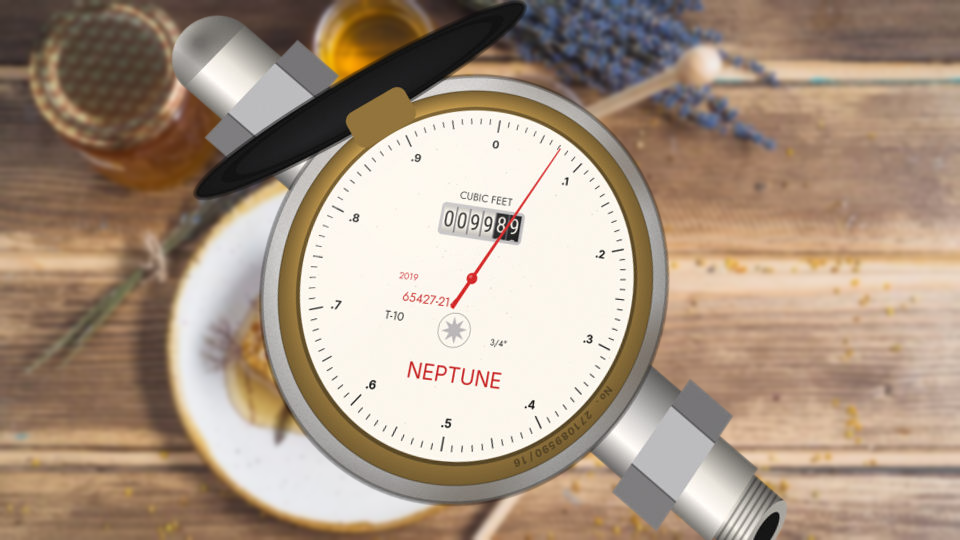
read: {"value": 9989.07, "unit": "ft³"}
